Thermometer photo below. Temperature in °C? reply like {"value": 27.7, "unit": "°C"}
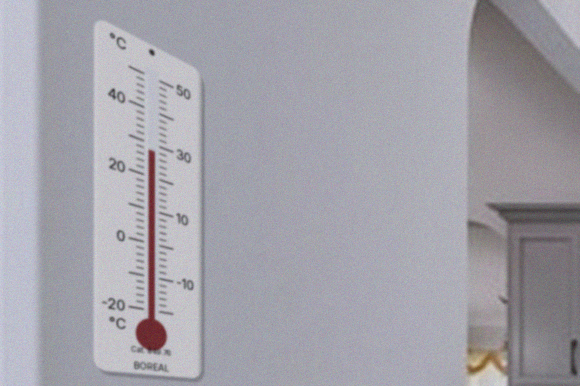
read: {"value": 28, "unit": "°C"}
